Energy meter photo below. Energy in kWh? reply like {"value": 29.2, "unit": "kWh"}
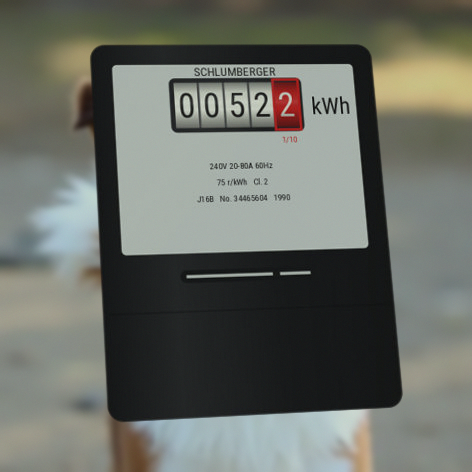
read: {"value": 52.2, "unit": "kWh"}
